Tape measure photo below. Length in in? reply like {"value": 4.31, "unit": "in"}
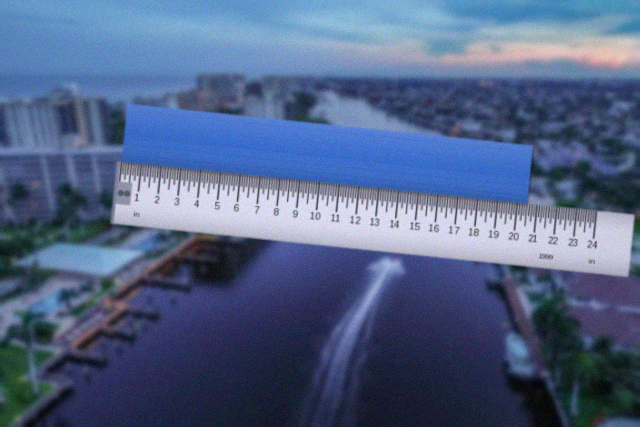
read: {"value": 20.5, "unit": "in"}
